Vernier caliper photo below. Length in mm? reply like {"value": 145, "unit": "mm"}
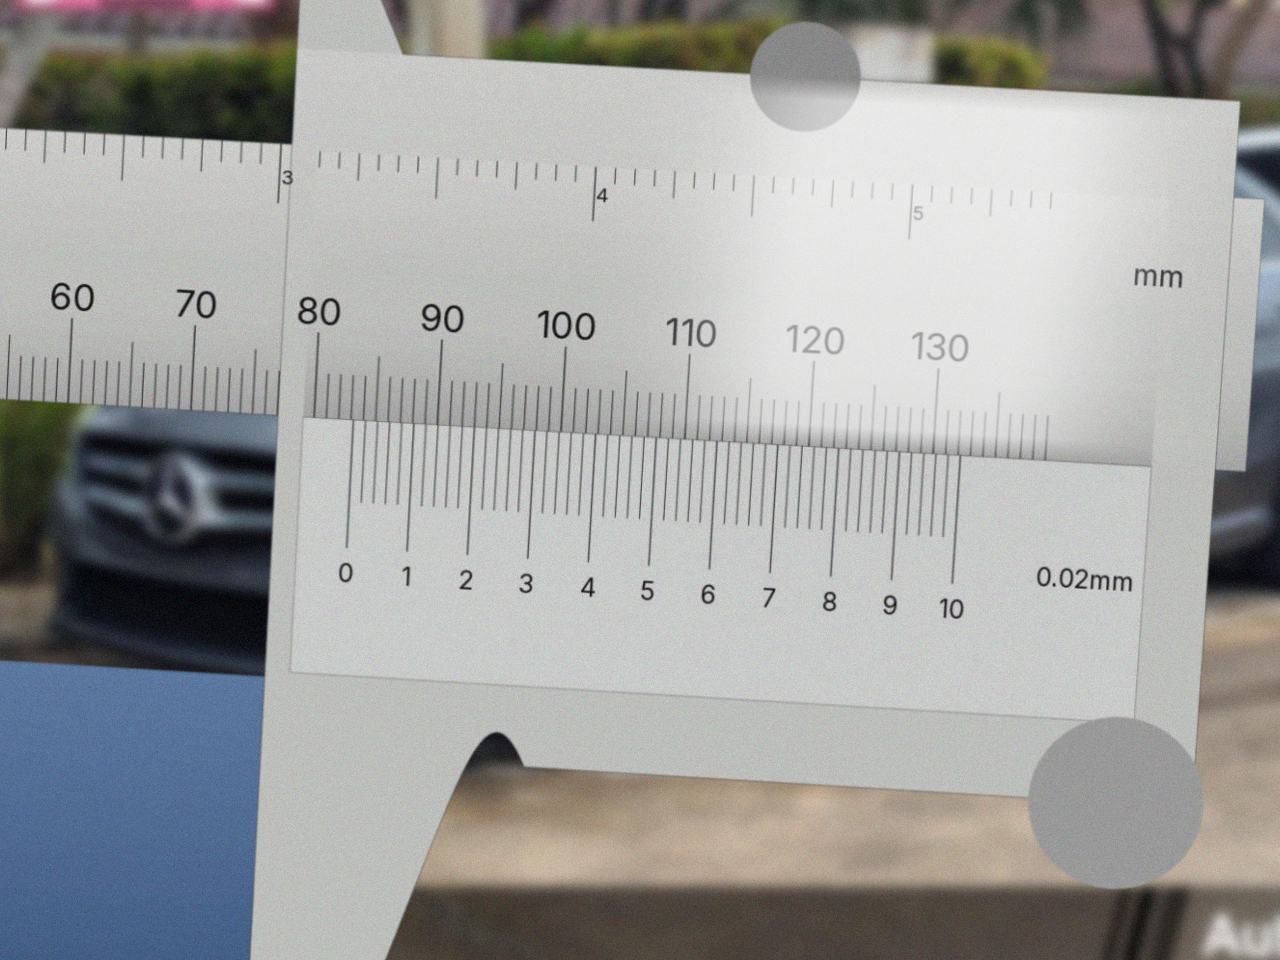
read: {"value": 83.2, "unit": "mm"}
